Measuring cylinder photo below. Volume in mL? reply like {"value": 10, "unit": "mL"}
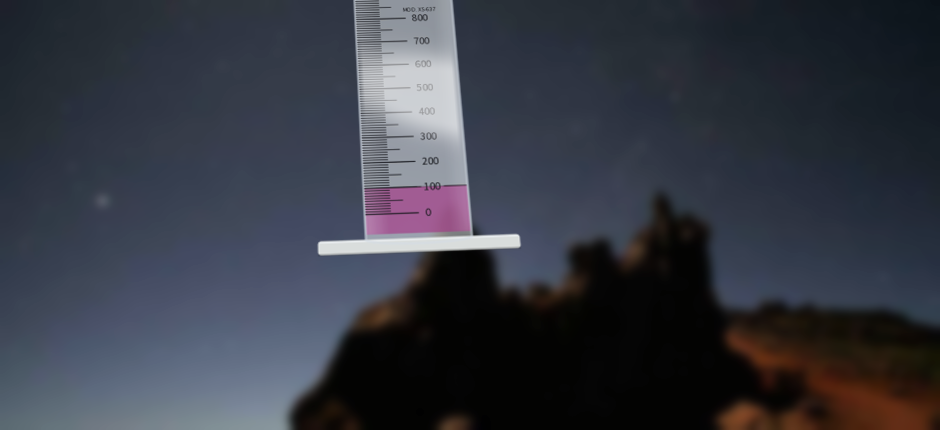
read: {"value": 100, "unit": "mL"}
